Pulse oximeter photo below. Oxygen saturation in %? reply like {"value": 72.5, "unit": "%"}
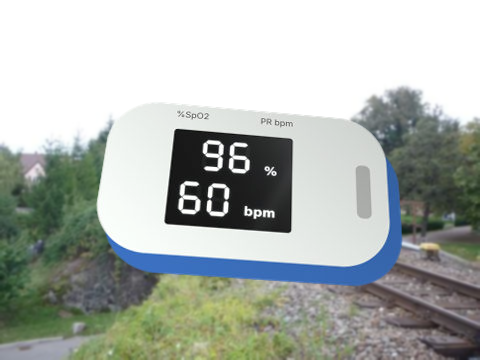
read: {"value": 96, "unit": "%"}
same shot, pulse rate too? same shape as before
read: {"value": 60, "unit": "bpm"}
